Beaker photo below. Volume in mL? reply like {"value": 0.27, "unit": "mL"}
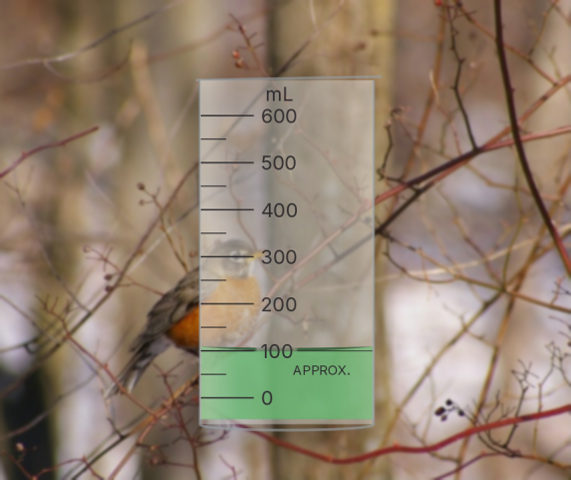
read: {"value": 100, "unit": "mL"}
